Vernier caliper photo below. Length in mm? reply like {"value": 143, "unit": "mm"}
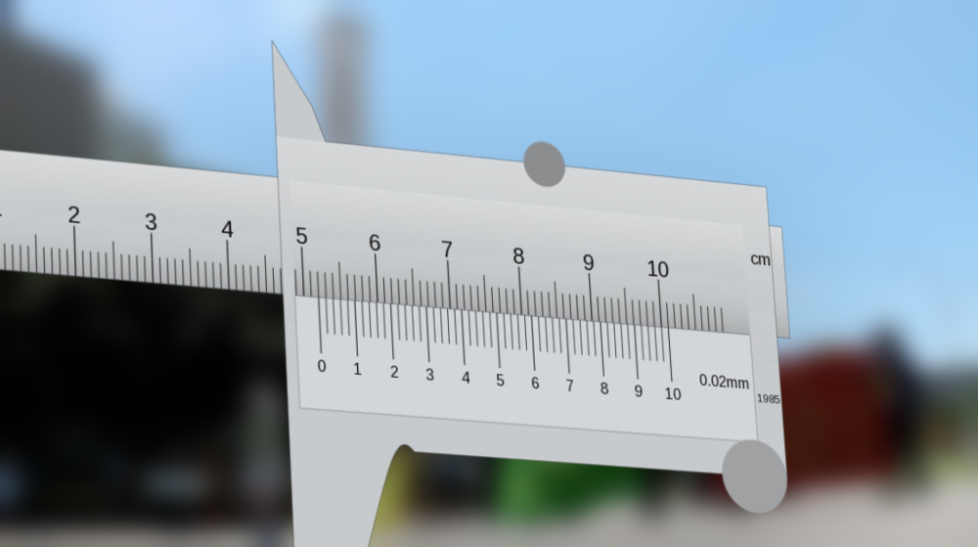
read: {"value": 52.0, "unit": "mm"}
